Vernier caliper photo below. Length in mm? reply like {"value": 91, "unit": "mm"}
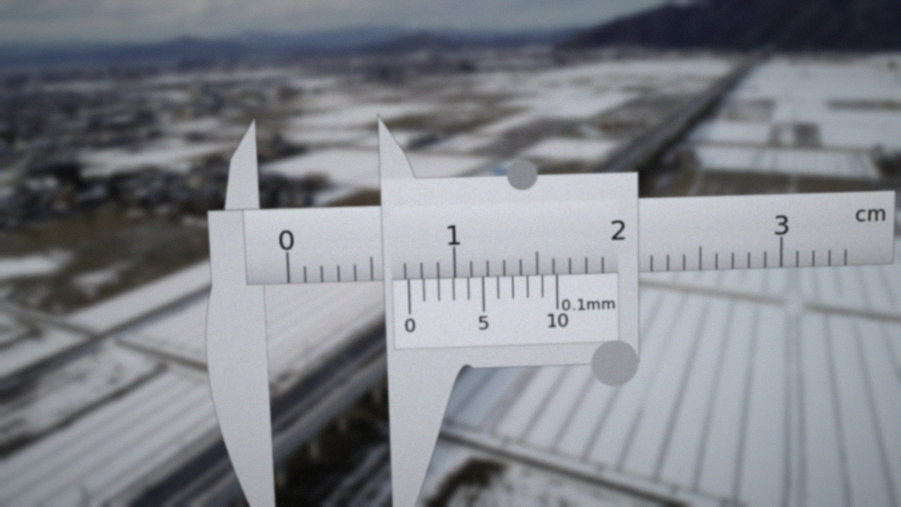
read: {"value": 7.2, "unit": "mm"}
